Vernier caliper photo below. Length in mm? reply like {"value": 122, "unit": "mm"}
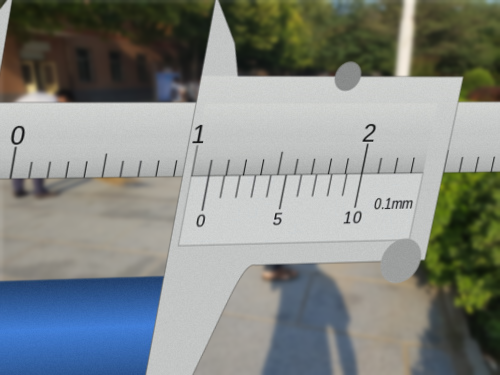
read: {"value": 11.0, "unit": "mm"}
